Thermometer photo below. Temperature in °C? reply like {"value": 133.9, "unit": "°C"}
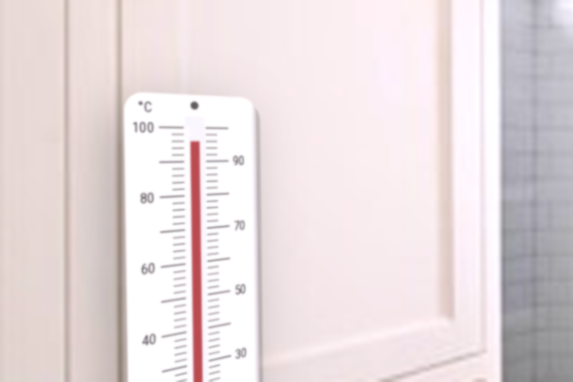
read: {"value": 96, "unit": "°C"}
